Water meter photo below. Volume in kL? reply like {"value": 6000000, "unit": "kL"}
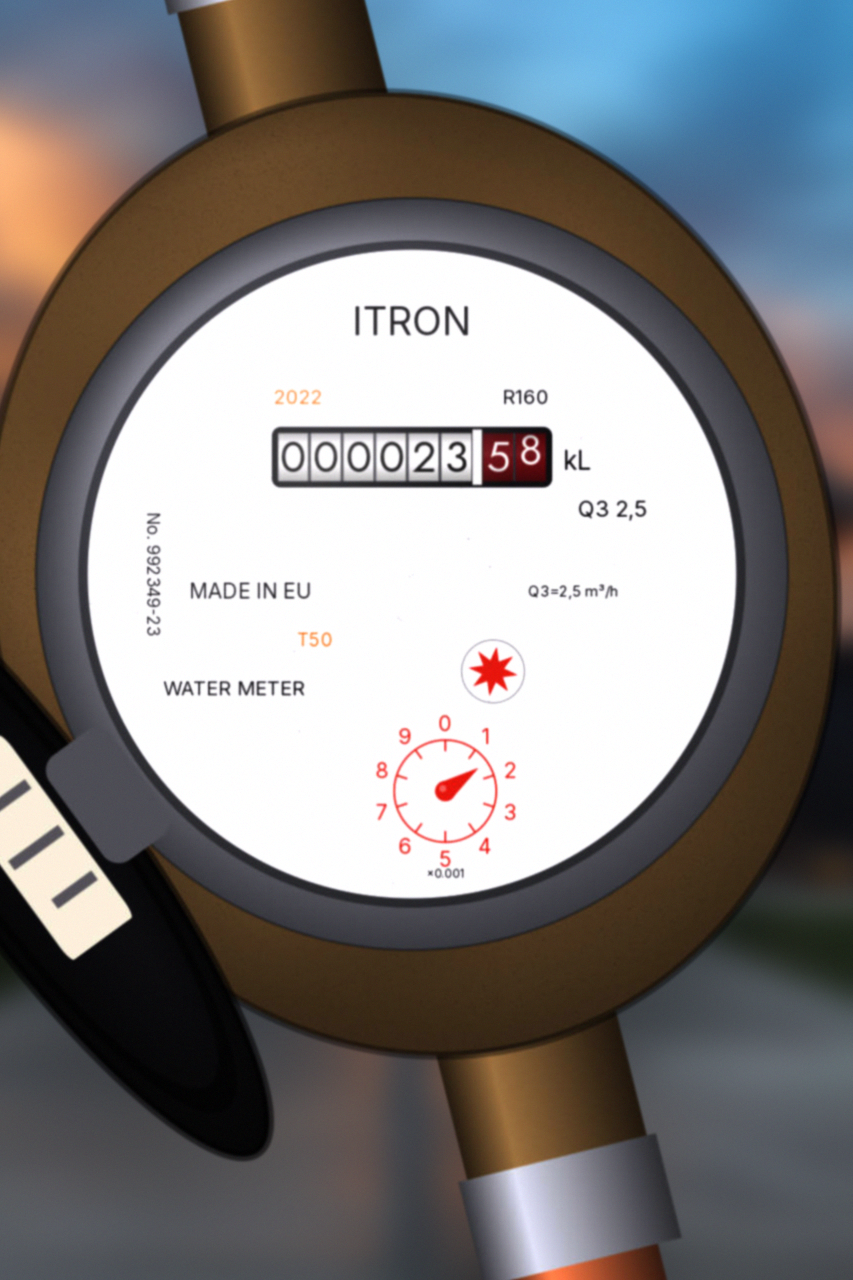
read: {"value": 23.581, "unit": "kL"}
